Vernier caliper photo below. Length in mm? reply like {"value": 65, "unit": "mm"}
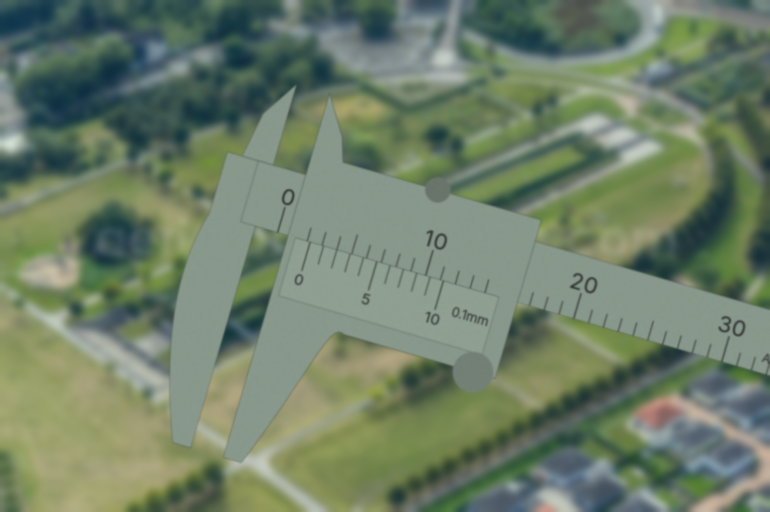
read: {"value": 2.2, "unit": "mm"}
